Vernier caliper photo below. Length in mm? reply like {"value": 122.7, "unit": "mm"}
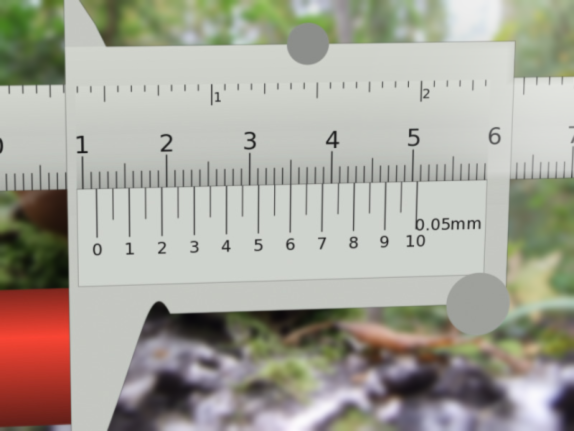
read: {"value": 11.6, "unit": "mm"}
